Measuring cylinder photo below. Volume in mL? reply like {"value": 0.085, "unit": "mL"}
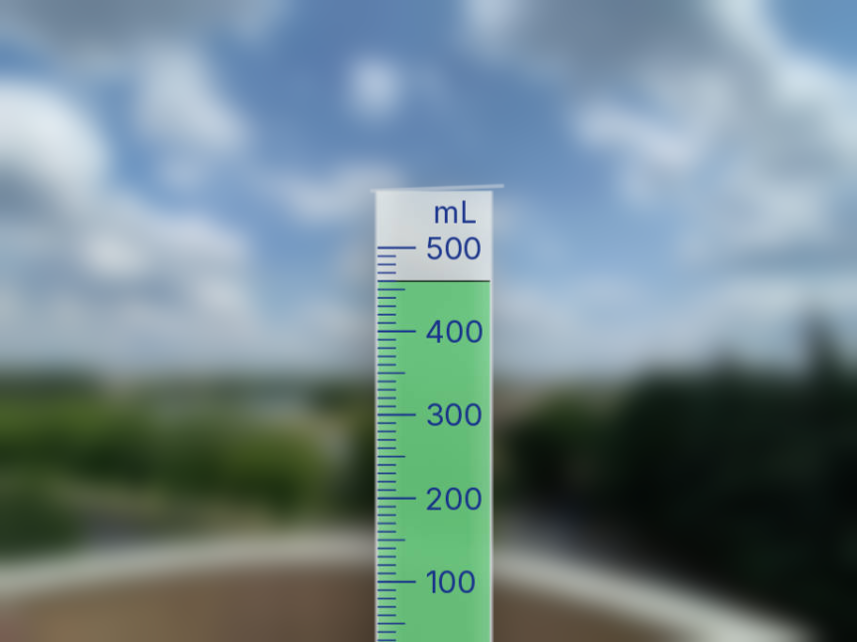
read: {"value": 460, "unit": "mL"}
